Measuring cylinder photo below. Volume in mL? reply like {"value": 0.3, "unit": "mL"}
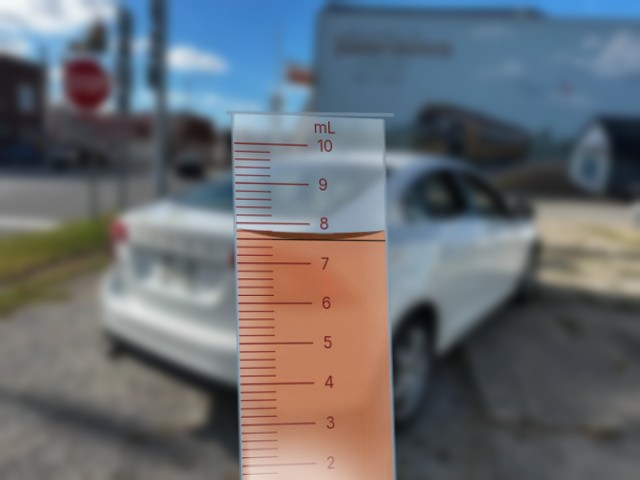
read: {"value": 7.6, "unit": "mL"}
